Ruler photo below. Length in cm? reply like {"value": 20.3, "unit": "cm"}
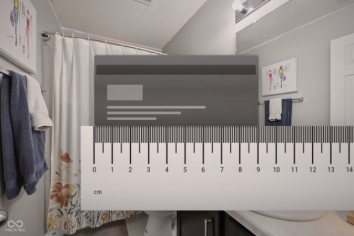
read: {"value": 9, "unit": "cm"}
